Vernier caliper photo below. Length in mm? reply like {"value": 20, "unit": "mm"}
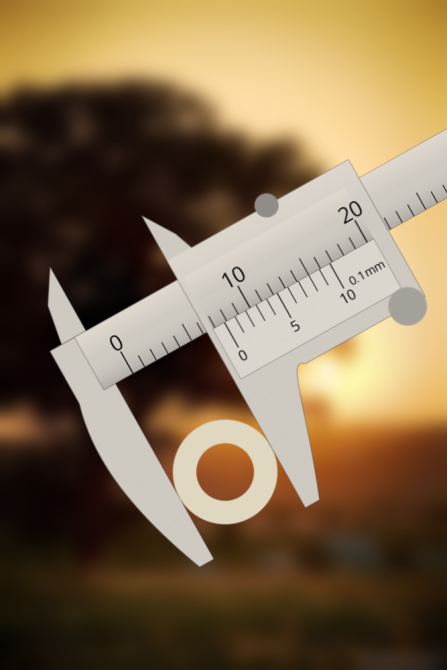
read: {"value": 7.8, "unit": "mm"}
